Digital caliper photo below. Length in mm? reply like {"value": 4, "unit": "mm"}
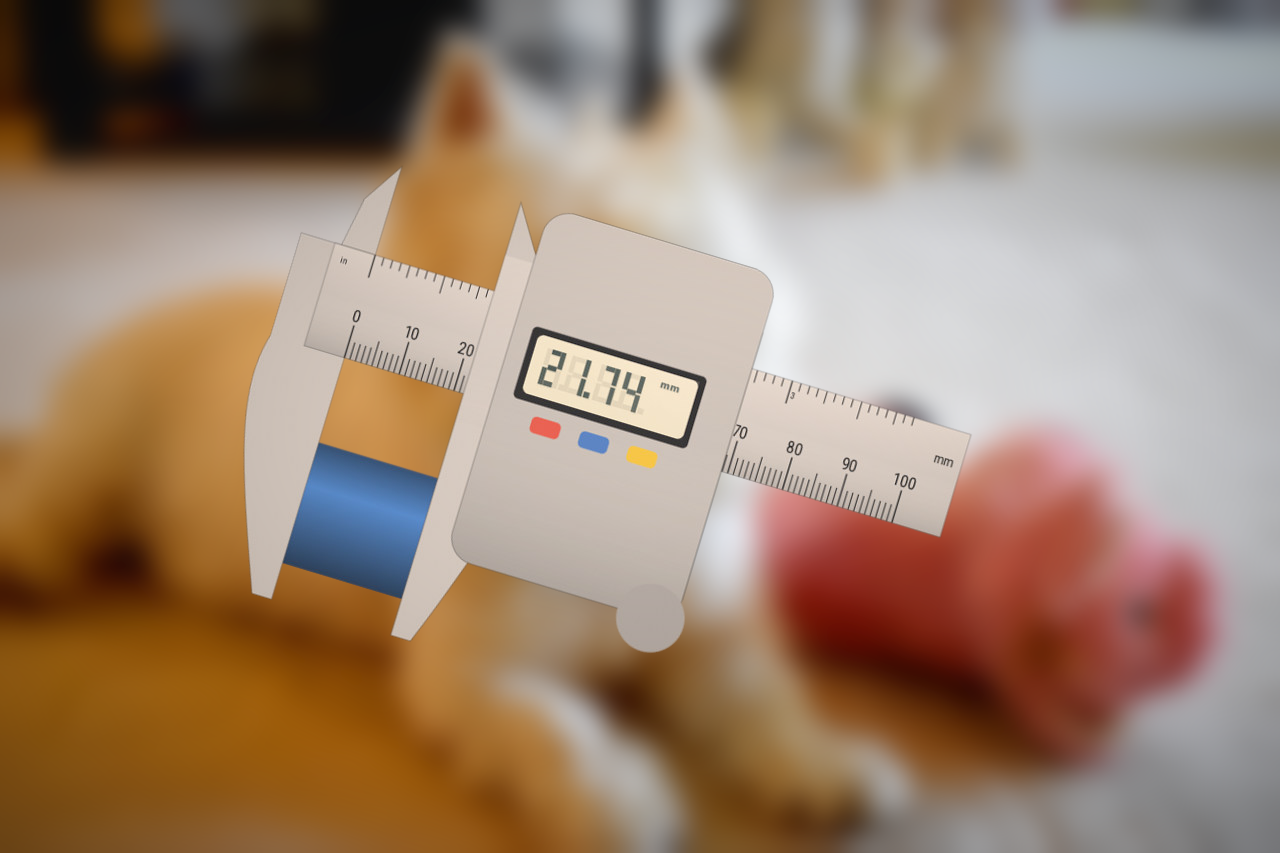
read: {"value": 21.74, "unit": "mm"}
